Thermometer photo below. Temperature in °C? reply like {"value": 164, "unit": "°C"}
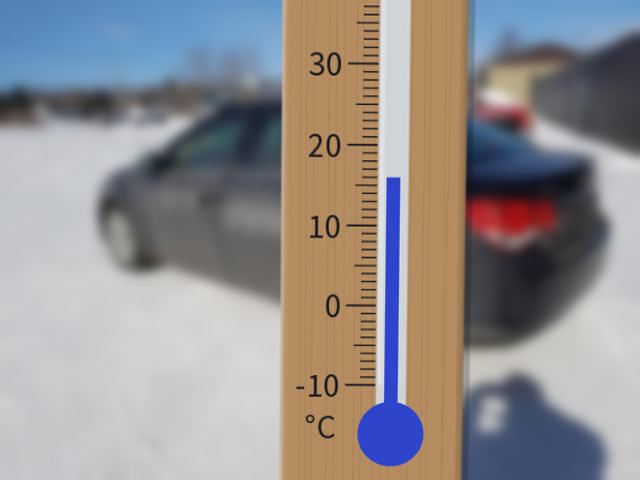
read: {"value": 16, "unit": "°C"}
